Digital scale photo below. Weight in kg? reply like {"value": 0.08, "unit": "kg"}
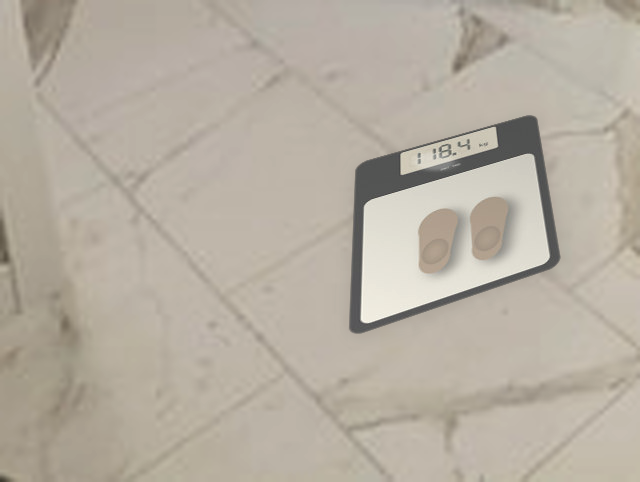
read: {"value": 118.4, "unit": "kg"}
